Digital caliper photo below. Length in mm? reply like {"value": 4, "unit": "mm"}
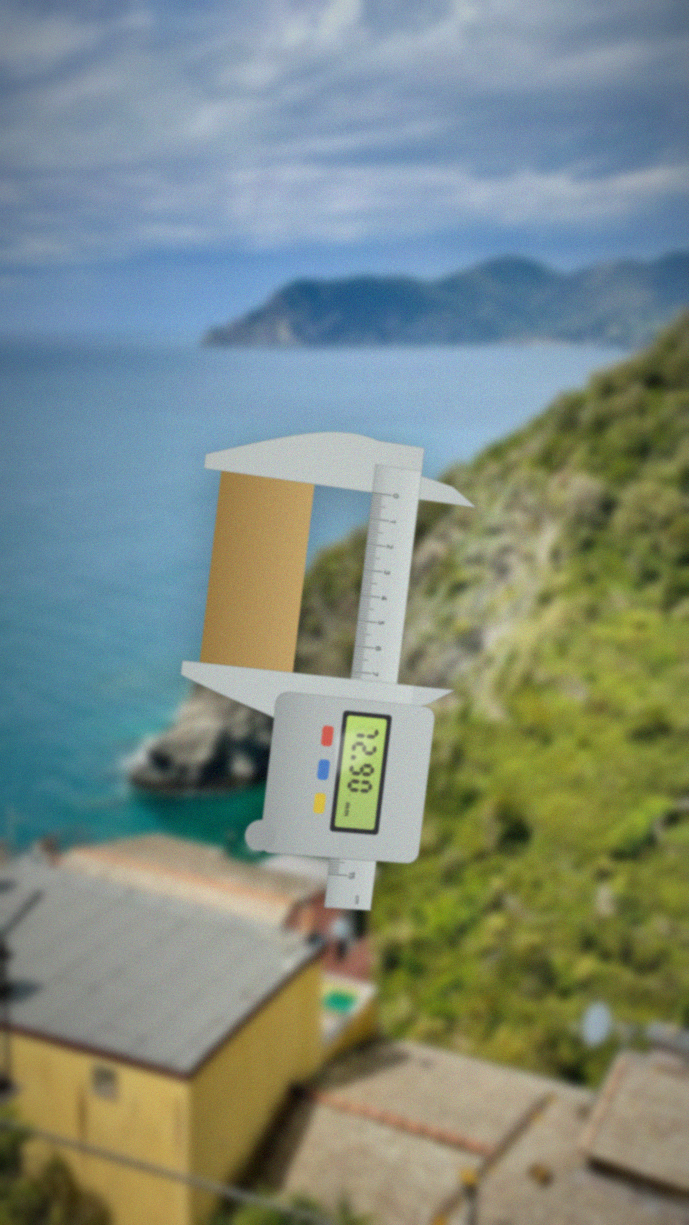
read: {"value": 72.90, "unit": "mm"}
